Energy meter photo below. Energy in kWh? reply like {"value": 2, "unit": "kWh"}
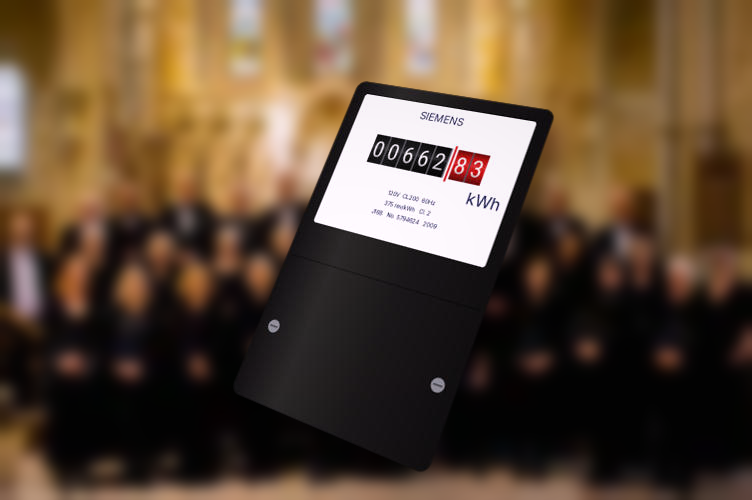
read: {"value": 662.83, "unit": "kWh"}
